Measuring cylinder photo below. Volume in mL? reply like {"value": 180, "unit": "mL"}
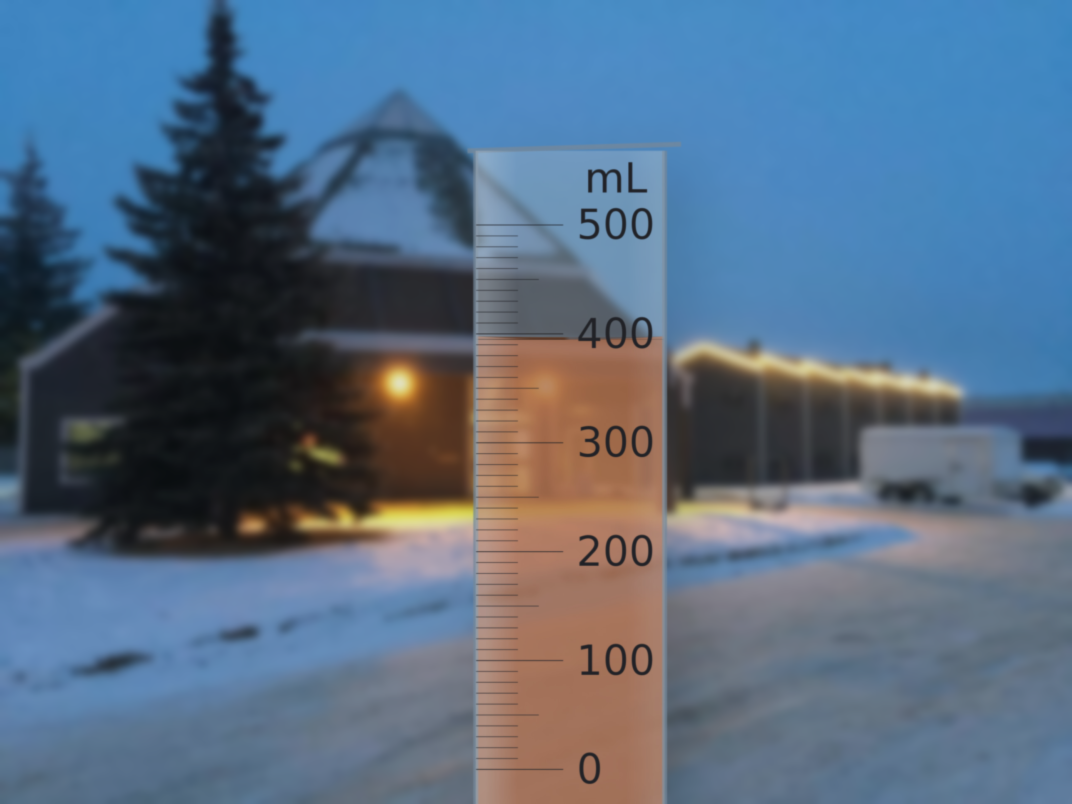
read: {"value": 395, "unit": "mL"}
